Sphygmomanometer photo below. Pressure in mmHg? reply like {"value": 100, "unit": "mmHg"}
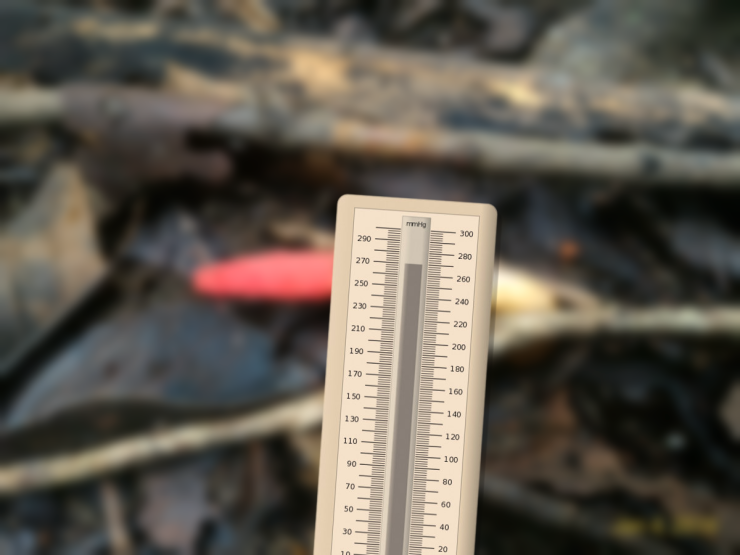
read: {"value": 270, "unit": "mmHg"}
